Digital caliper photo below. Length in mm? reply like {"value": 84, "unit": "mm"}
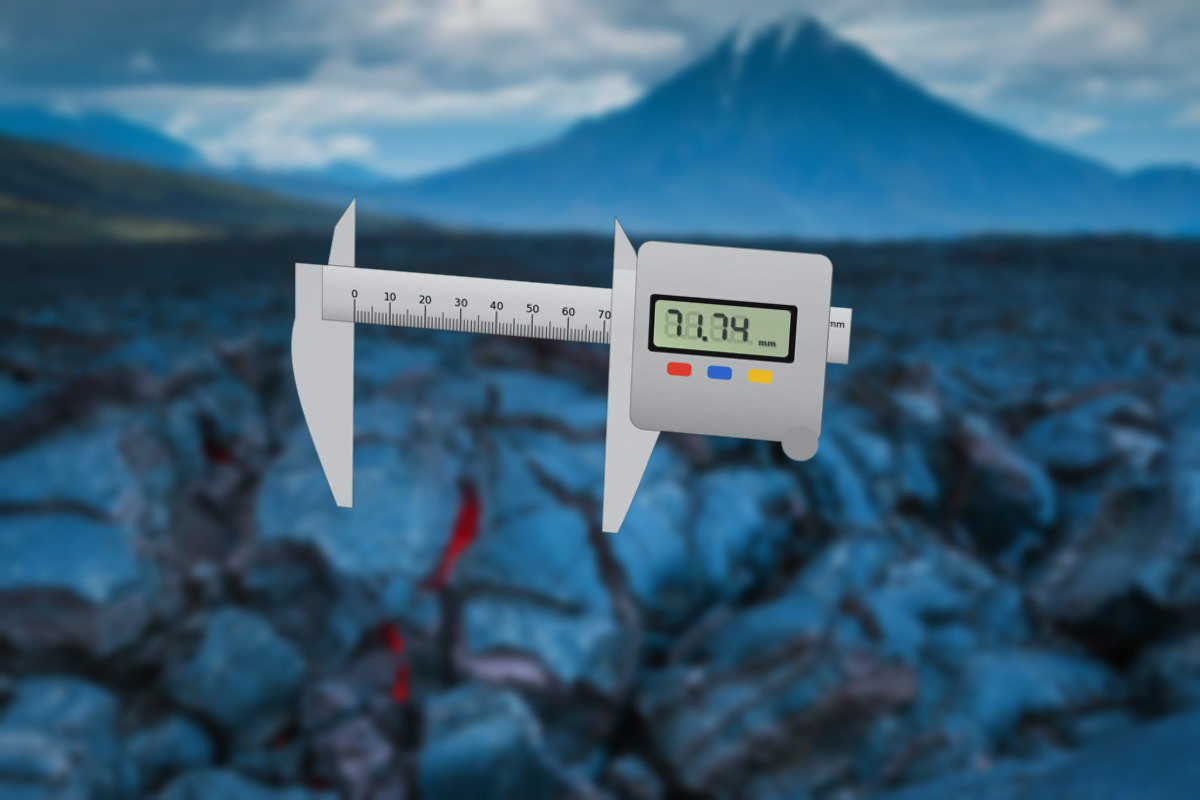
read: {"value": 71.74, "unit": "mm"}
